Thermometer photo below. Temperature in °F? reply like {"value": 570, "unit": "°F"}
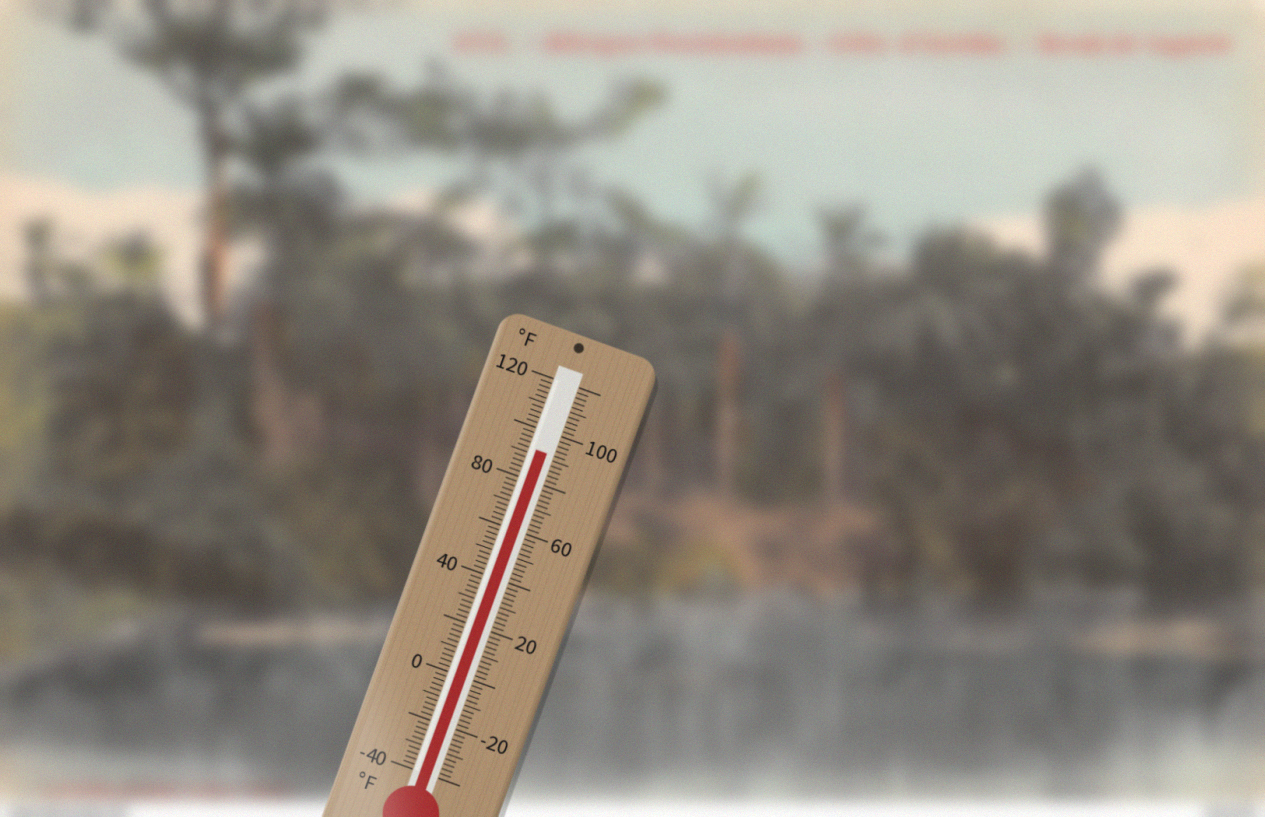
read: {"value": 92, "unit": "°F"}
